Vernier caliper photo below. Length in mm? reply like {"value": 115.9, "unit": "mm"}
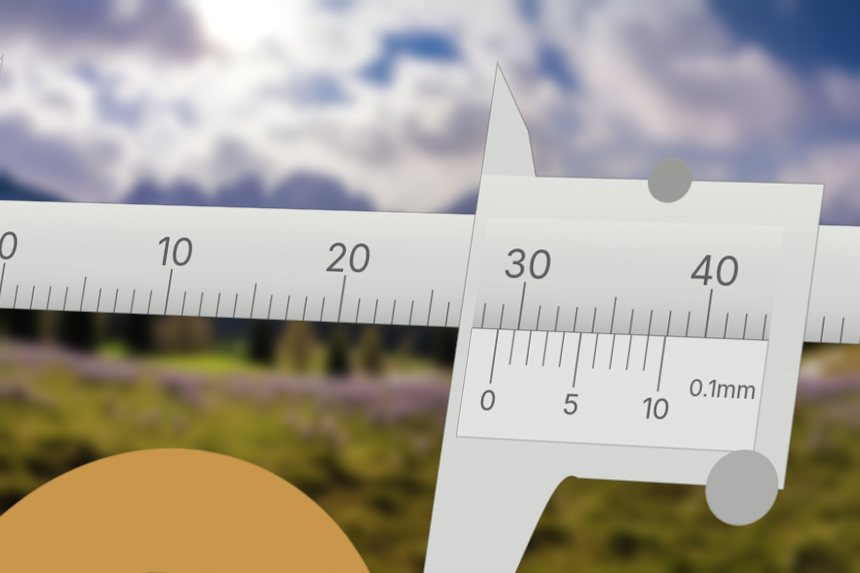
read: {"value": 28.9, "unit": "mm"}
